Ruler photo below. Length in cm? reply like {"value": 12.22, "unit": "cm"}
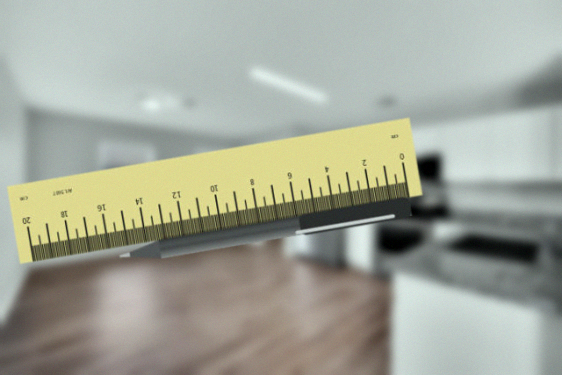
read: {"value": 15.5, "unit": "cm"}
